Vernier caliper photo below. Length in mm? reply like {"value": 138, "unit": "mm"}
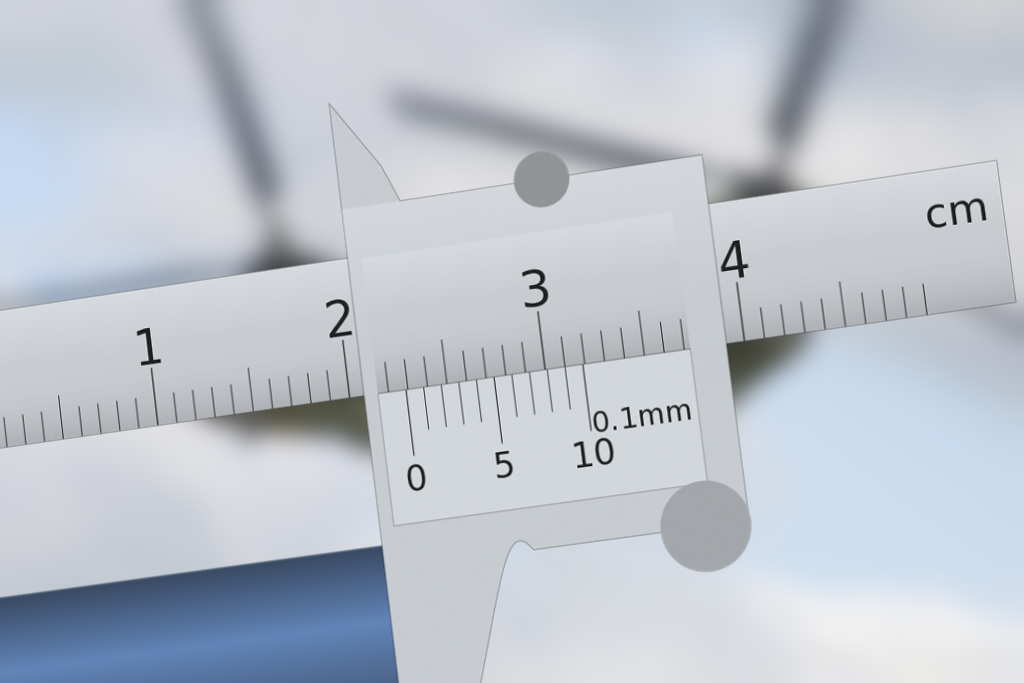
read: {"value": 22.9, "unit": "mm"}
